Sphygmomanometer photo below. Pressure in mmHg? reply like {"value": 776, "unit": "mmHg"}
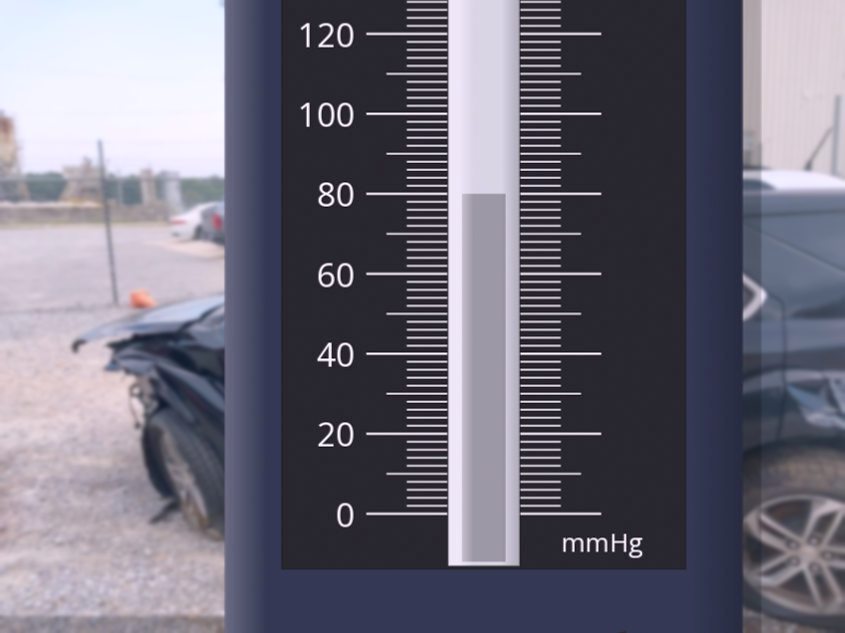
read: {"value": 80, "unit": "mmHg"}
